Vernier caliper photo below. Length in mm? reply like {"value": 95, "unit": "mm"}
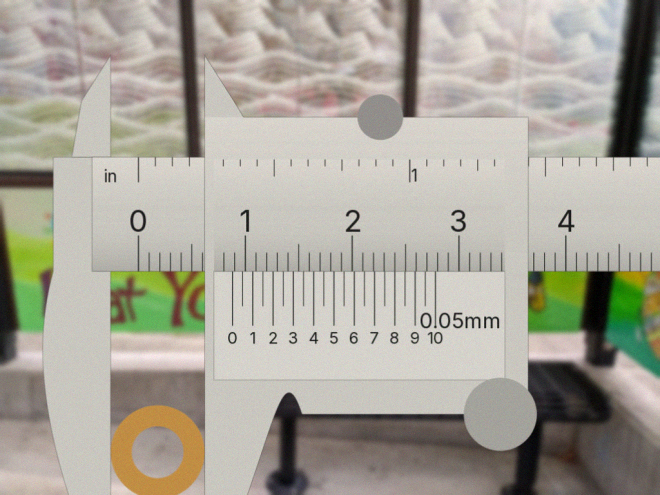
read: {"value": 8.8, "unit": "mm"}
